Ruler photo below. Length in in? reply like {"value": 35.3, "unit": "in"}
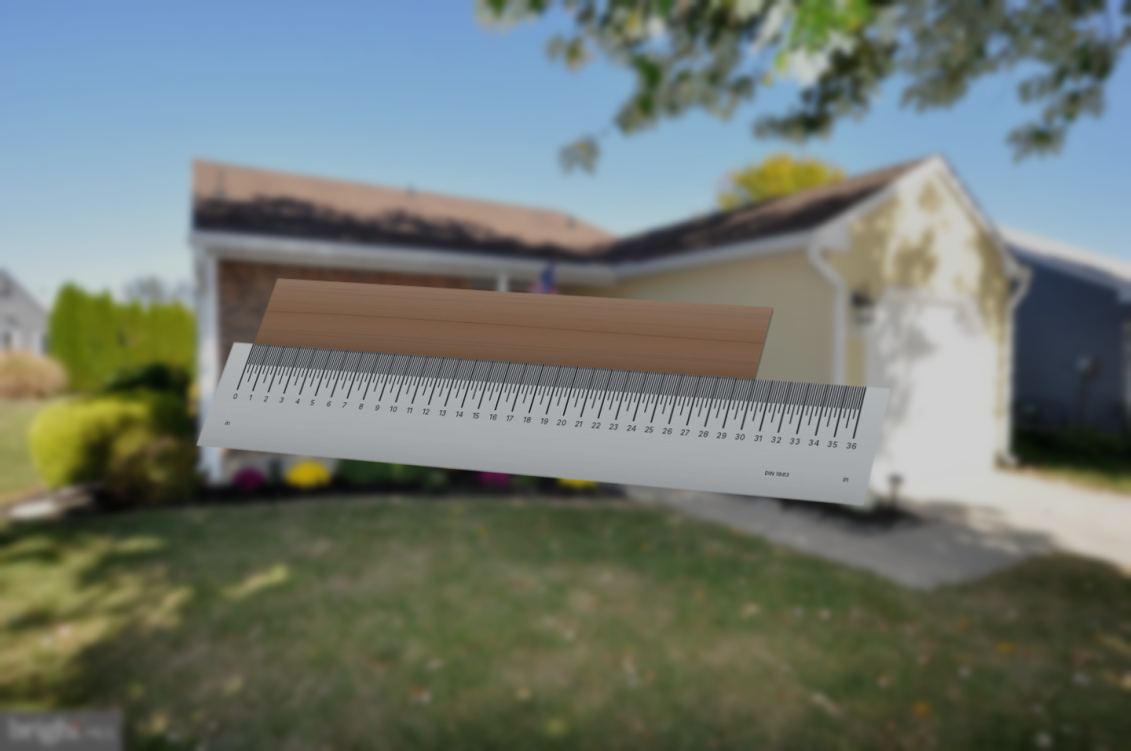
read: {"value": 30, "unit": "in"}
